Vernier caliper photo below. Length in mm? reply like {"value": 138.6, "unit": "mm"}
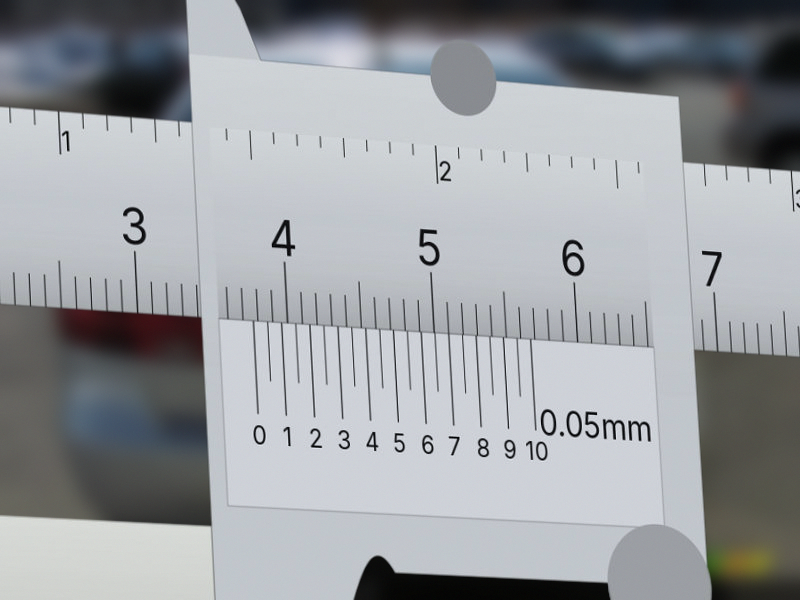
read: {"value": 37.7, "unit": "mm"}
